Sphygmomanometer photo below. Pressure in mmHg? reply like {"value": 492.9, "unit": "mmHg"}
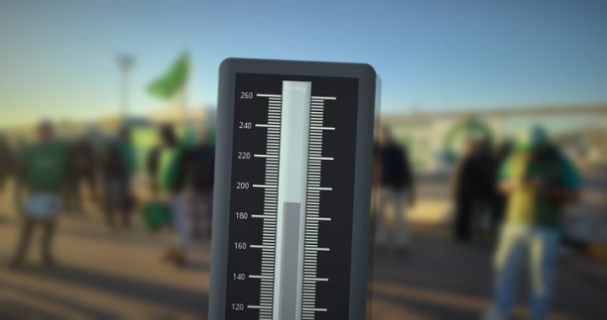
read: {"value": 190, "unit": "mmHg"}
